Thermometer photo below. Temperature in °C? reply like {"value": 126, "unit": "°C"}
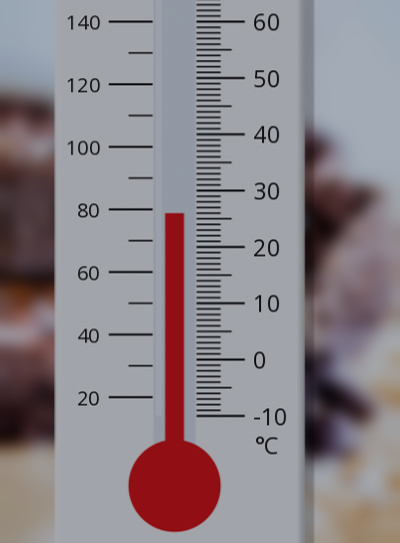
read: {"value": 26, "unit": "°C"}
